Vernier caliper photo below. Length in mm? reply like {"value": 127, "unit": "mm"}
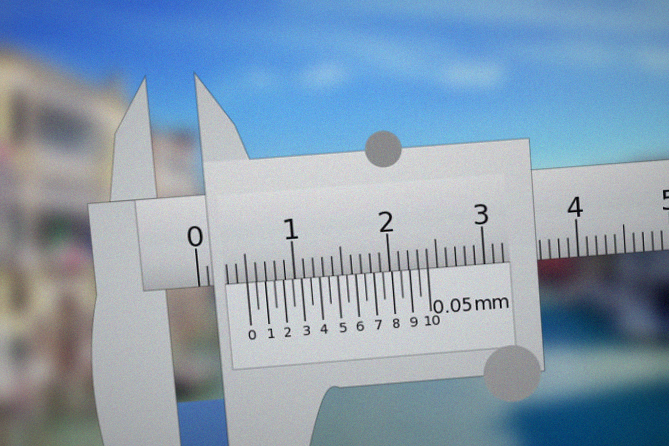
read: {"value": 5.0, "unit": "mm"}
